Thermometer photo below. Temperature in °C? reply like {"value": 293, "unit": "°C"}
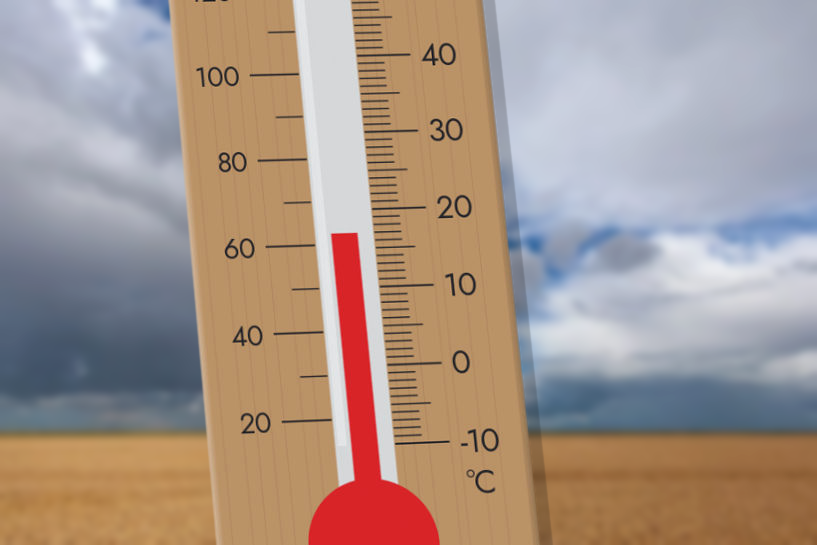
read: {"value": 17, "unit": "°C"}
